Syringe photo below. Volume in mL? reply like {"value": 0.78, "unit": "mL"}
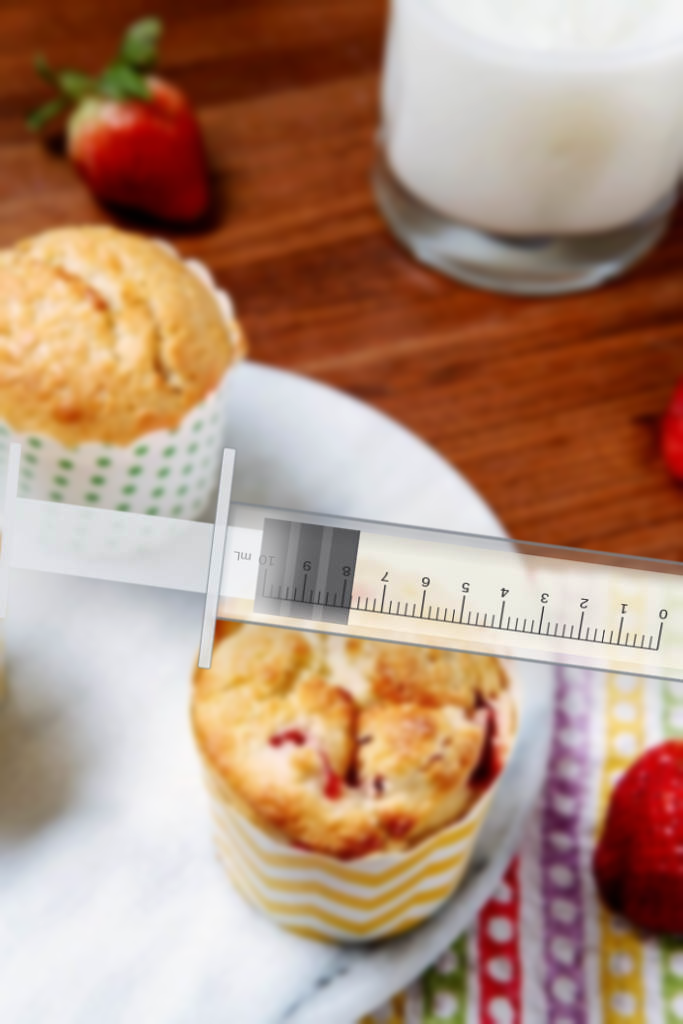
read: {"value": 7.8, "unit": "mL"}
